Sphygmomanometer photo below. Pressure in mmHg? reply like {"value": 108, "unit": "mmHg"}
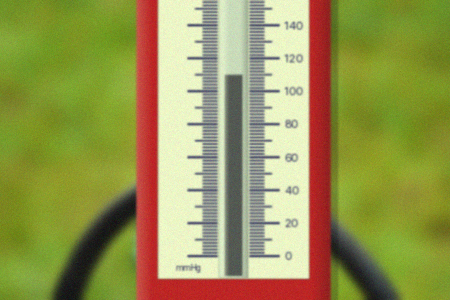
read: {"value": 110, "unit": "mmHg"}
